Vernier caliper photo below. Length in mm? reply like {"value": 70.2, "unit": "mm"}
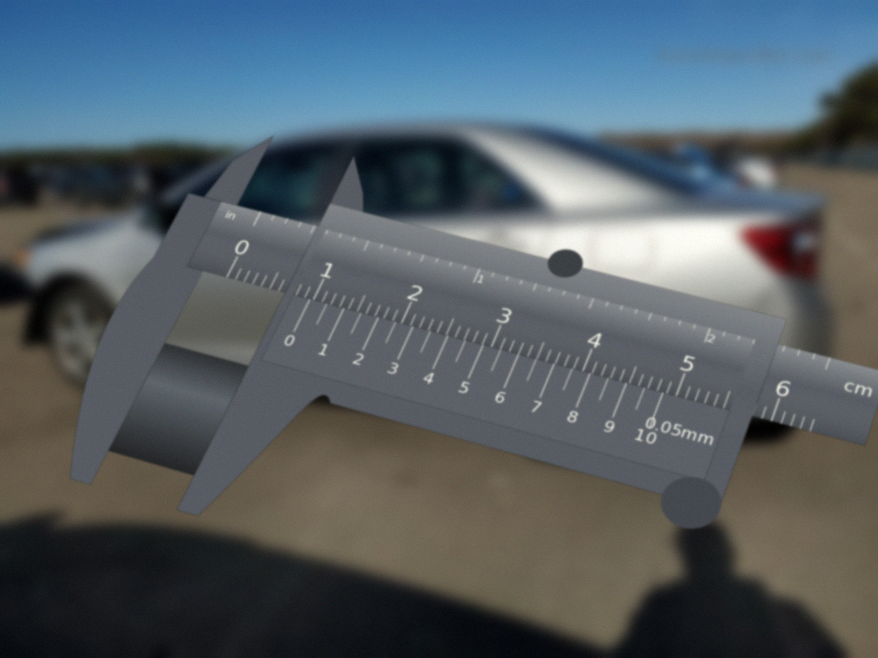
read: {"value": 9.6, "unit": "mm"}
